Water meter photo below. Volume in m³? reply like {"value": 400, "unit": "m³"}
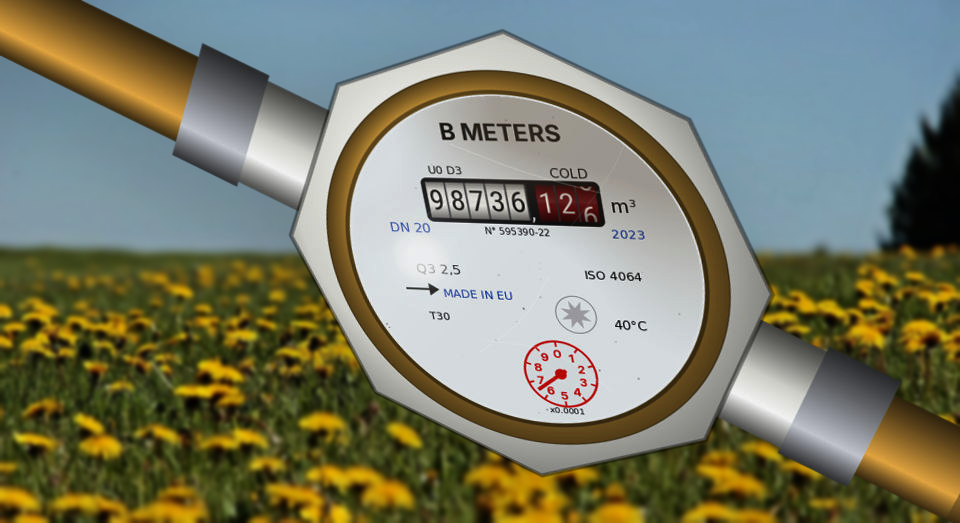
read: {"value": 98736.1256, "unit": "m³"}
